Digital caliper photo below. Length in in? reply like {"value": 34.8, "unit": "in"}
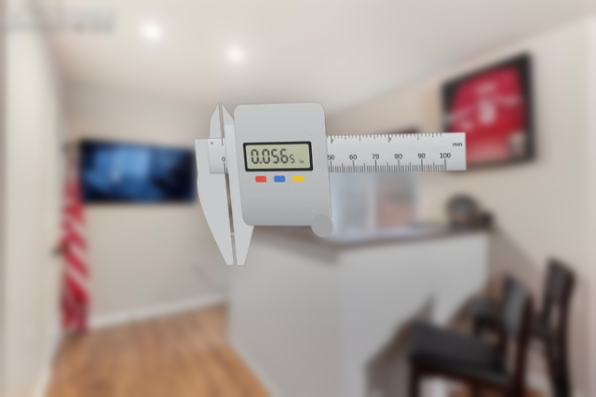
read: {"value": 0.0565, "unit": "in"}
